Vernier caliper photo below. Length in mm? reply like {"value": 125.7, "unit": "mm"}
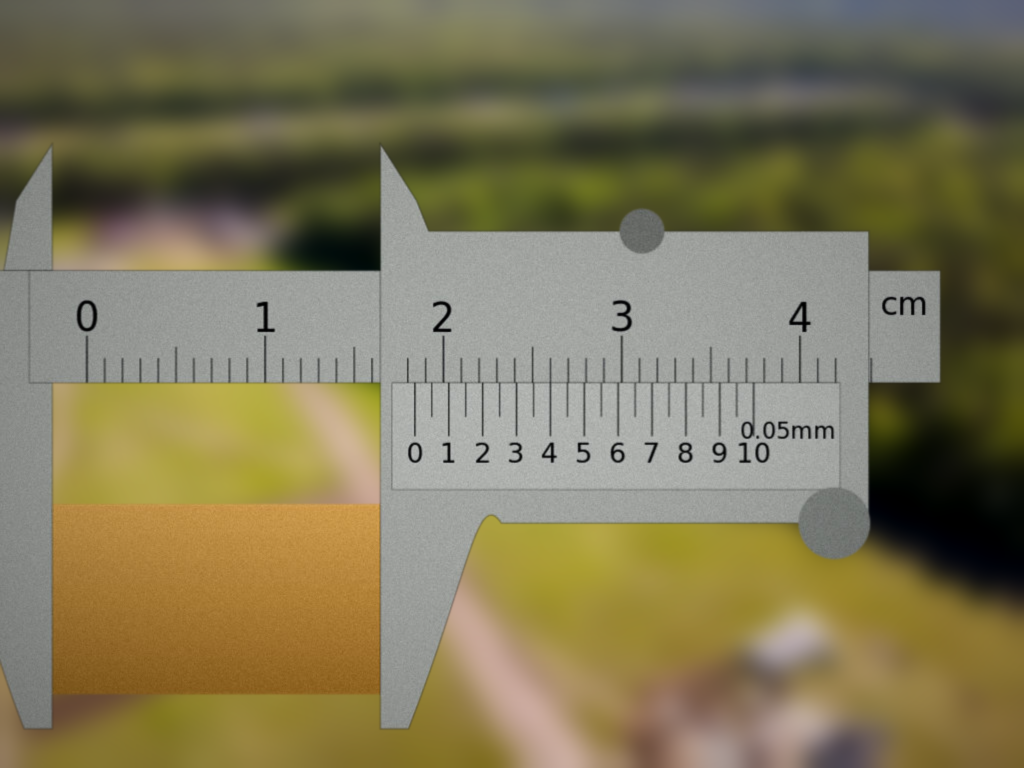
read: {"value": 18.4, "unit": "mm"}
